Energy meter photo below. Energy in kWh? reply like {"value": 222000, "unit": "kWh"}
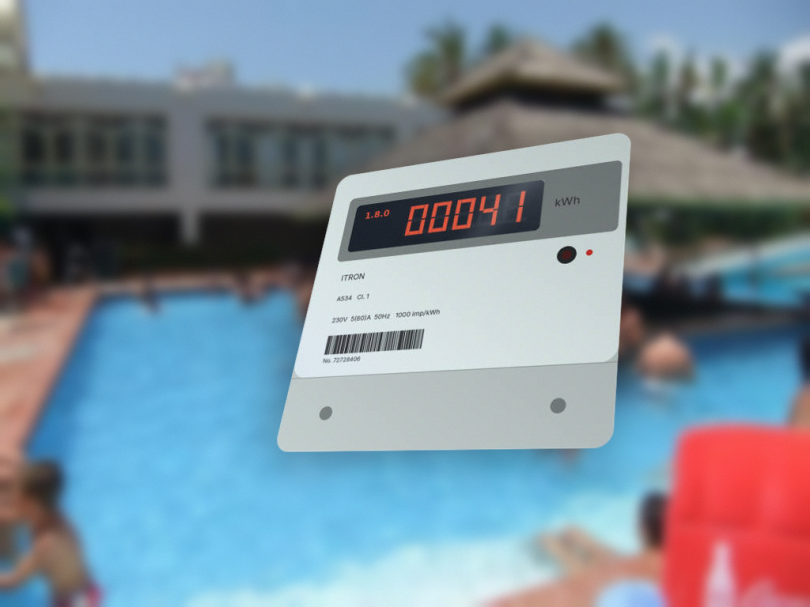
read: {"value": 41, "unit": "kWh"}
